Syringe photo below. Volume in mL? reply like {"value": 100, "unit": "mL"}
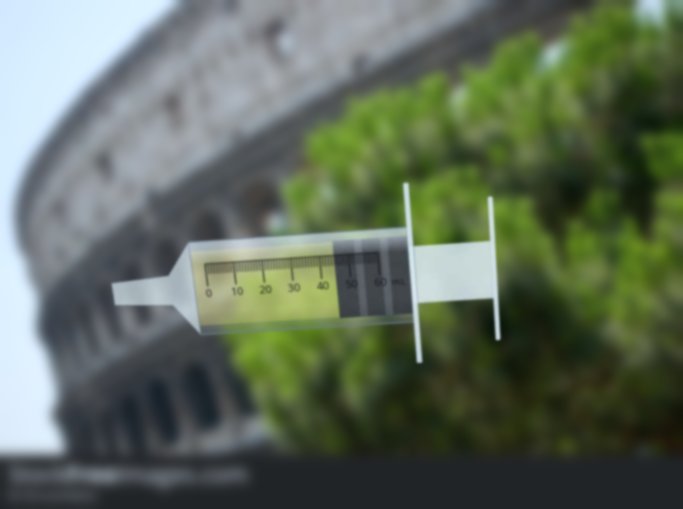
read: {"value": 45, "unit": "mL"}
